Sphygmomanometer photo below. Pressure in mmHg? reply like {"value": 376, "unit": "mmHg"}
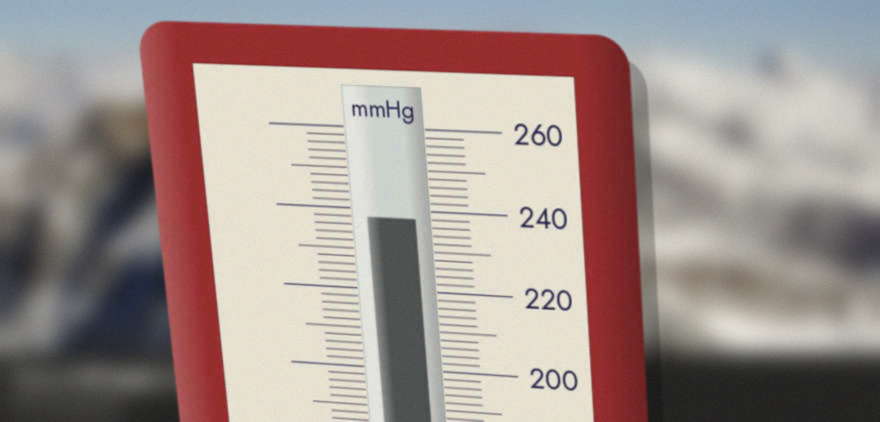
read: {"value": 238, "unit": "mmHg"}
